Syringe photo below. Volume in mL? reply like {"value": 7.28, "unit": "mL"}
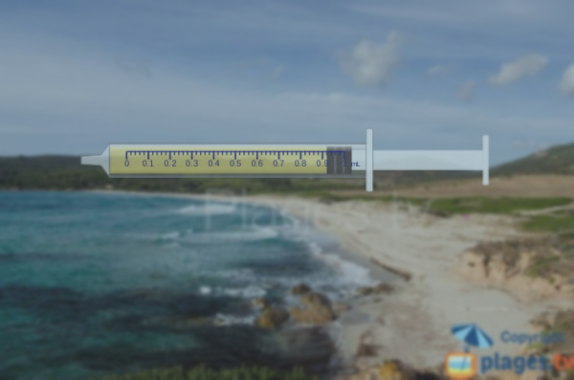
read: {"value": 0.92, "unit": "mL"}
